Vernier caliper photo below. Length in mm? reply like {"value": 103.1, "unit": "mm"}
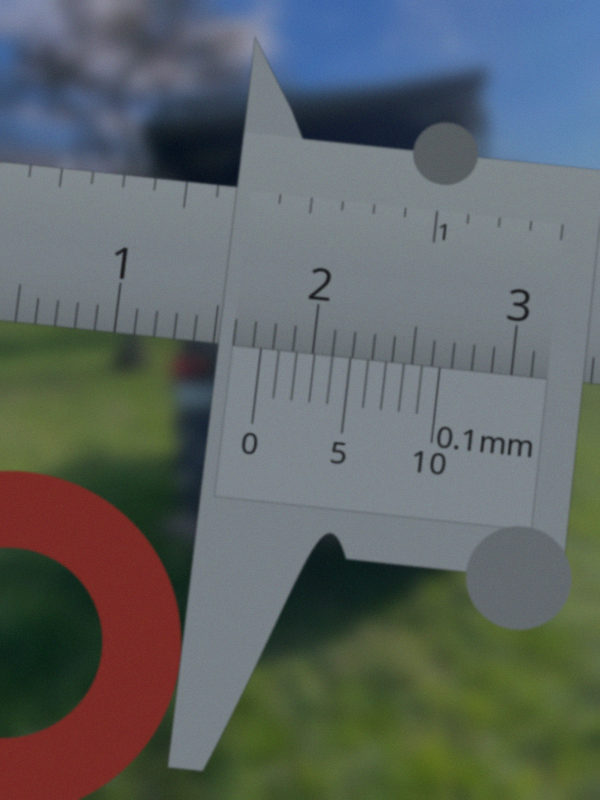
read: {"value": 17.4, "unit": "mm"}
